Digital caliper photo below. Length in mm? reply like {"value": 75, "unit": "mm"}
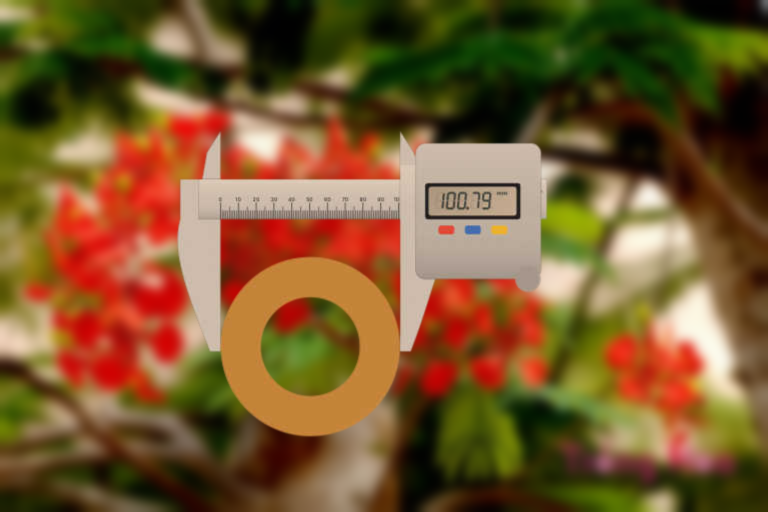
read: {"value": 100.79, "unit": "mm"}
